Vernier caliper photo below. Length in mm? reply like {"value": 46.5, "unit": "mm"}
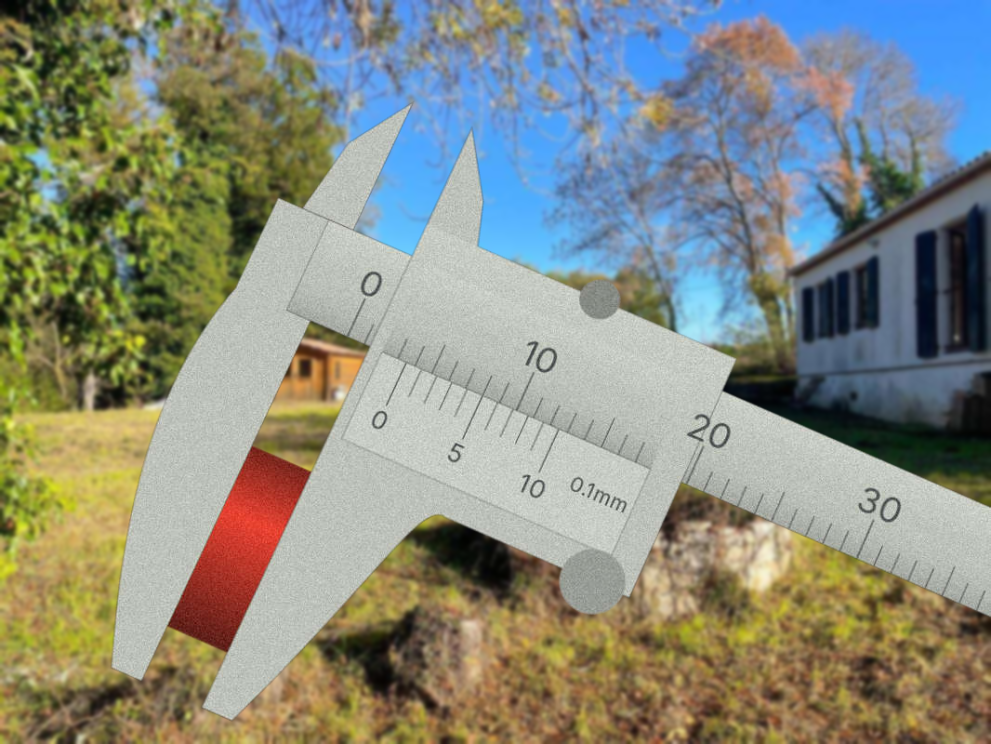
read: {"value": 3.5, "unit": "mm"}
